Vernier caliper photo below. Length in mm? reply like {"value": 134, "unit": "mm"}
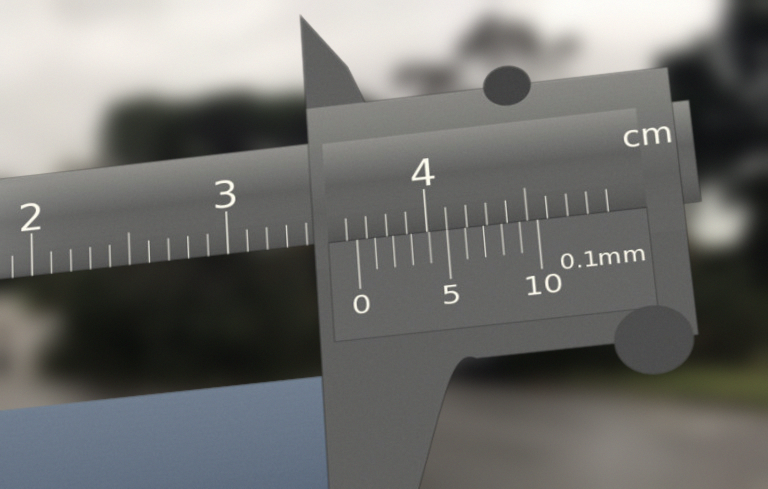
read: {"value": 36.5, "unit": "mm"}
